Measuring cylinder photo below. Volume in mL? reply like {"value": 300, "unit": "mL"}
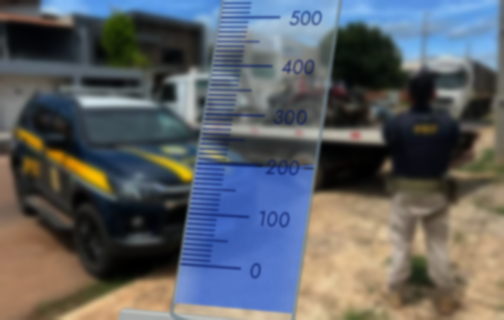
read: {"value": 200, "unit": "mL"}
